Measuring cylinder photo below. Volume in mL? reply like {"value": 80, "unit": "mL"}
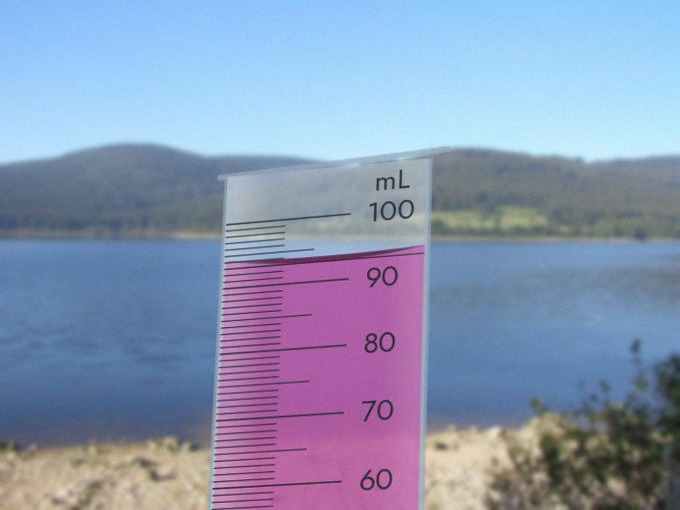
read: {"value": 93, "unit": "mL"}
